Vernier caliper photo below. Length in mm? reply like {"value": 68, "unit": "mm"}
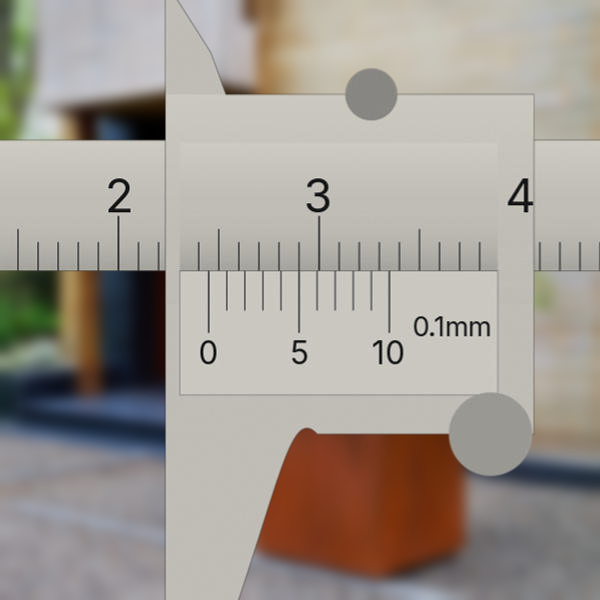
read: {"value": 24.5, "unit": "mm"}
